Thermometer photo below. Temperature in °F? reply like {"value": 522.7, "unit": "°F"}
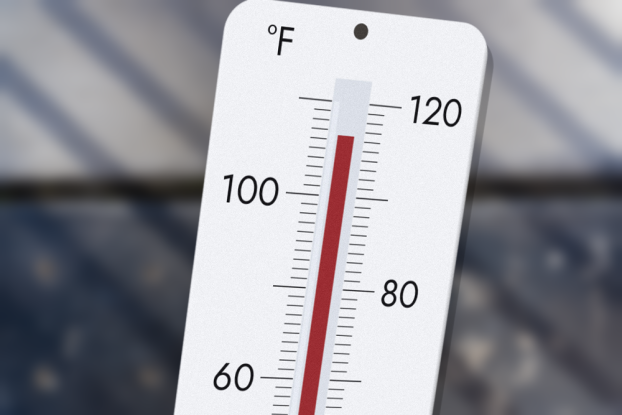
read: {"value": 113, "unit": "°F"}
